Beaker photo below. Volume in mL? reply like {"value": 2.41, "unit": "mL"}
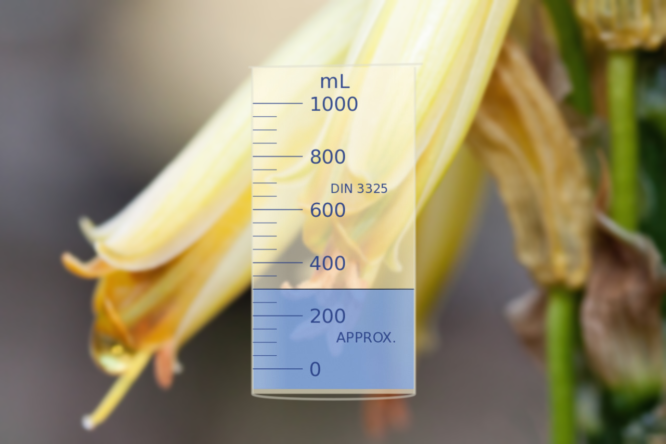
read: {"value": 300, "unit": "mL"}
